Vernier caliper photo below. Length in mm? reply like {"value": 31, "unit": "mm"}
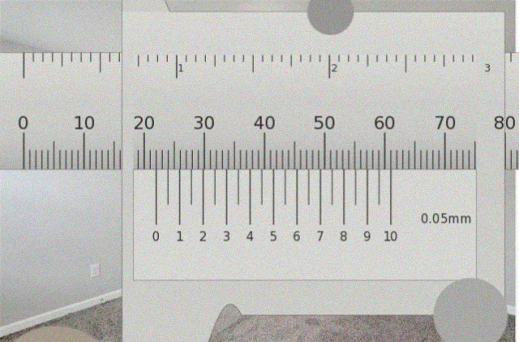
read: {"value": 22.0, "unit": "mm"}
